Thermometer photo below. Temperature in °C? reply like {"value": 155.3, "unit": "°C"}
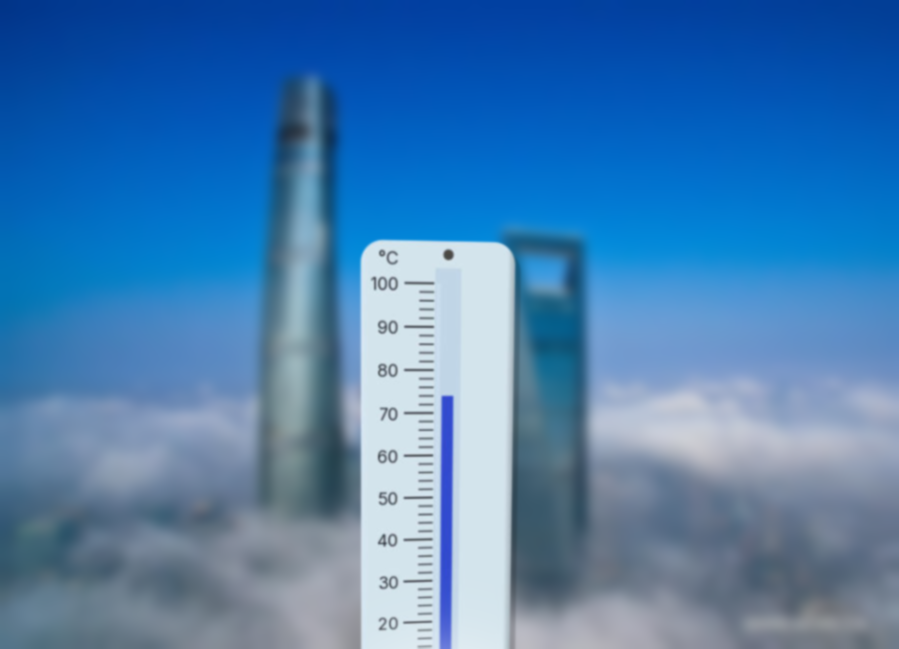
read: {"value": 74, "unit": "°C"}
